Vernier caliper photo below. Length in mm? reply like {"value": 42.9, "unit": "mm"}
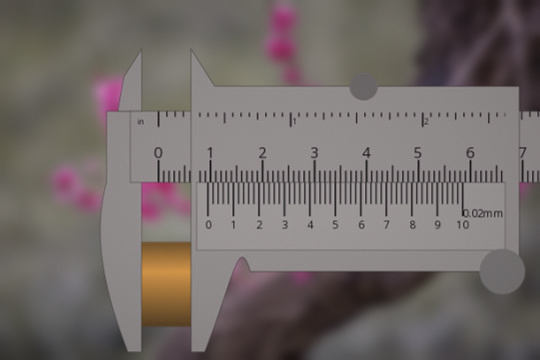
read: {"value": 9.5, "unit": "mm"}
